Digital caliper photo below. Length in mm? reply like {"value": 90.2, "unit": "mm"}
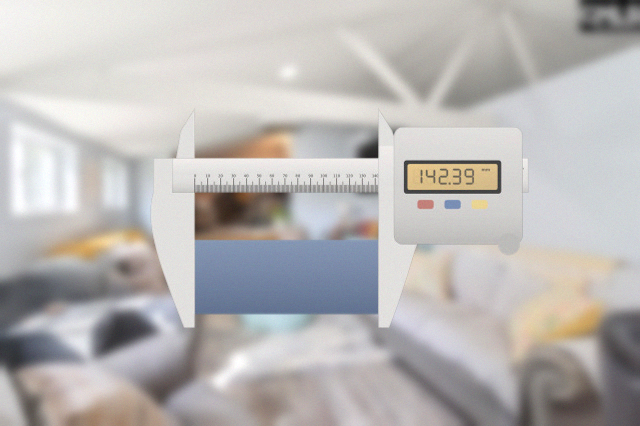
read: {"value": 142.39, "unit": "mm"}
